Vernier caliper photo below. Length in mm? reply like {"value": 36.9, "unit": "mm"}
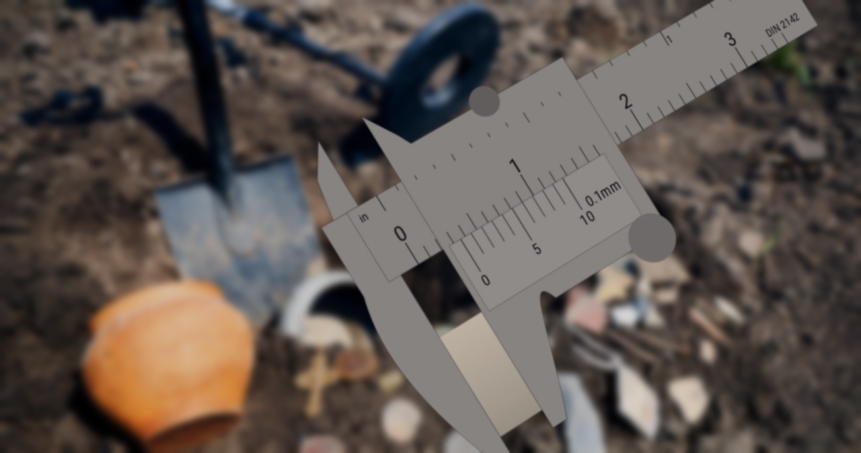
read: {"value": 3.6, "unit": "mm"}
